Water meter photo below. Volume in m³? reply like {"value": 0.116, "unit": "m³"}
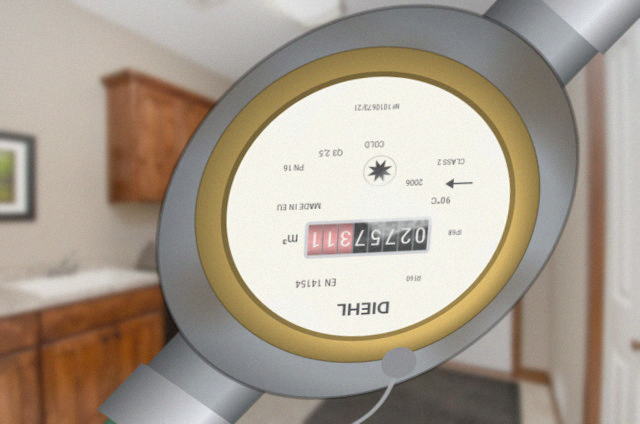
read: {"value": 2757.311, "unit": "m³"}
